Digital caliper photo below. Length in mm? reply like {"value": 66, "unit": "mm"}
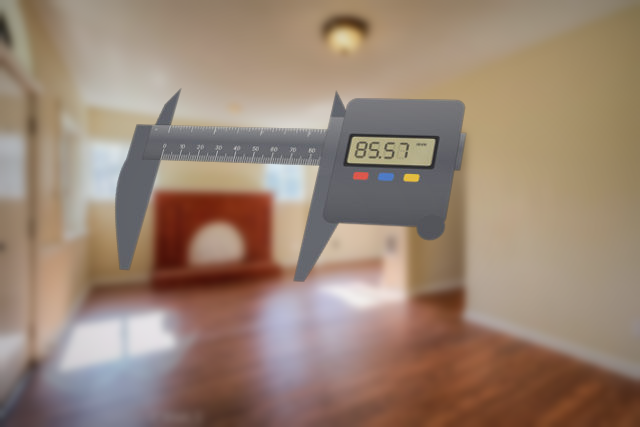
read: {"value": 85.57, "unit": "mm"}
